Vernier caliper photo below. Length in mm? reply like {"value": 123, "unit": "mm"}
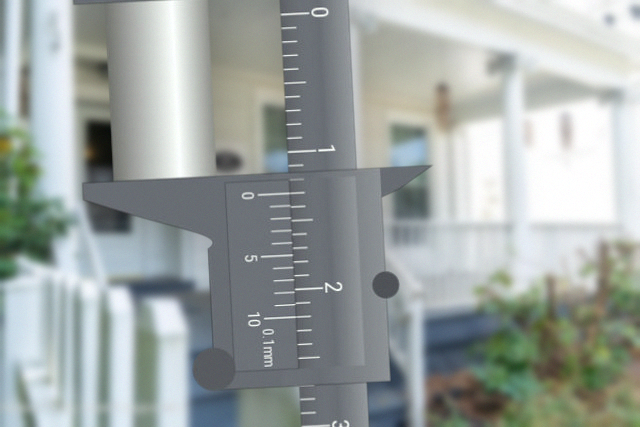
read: {"value": 13.0, "unit": "mm"}
